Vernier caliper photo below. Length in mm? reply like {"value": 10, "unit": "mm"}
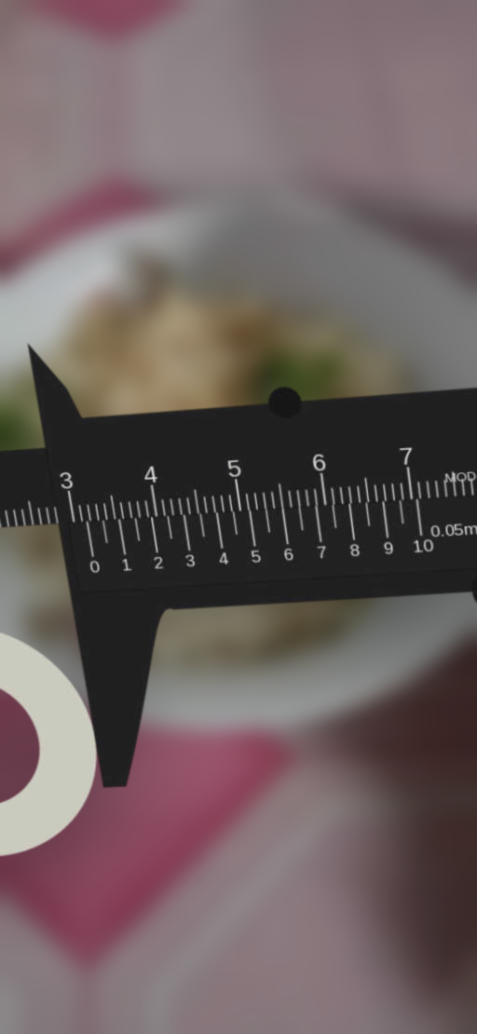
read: {"value": 31.6, "unit": "mm"}
